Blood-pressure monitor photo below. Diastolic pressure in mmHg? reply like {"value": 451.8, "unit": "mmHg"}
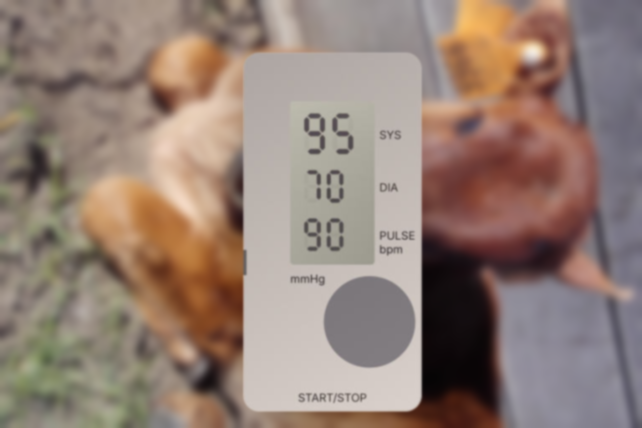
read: {"value": 70, "unit": "mmHg"}
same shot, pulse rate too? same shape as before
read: {"value": 90, "unit": "bpm"}
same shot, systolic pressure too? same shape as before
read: {"value": 95, "unit": "mmHg"}
